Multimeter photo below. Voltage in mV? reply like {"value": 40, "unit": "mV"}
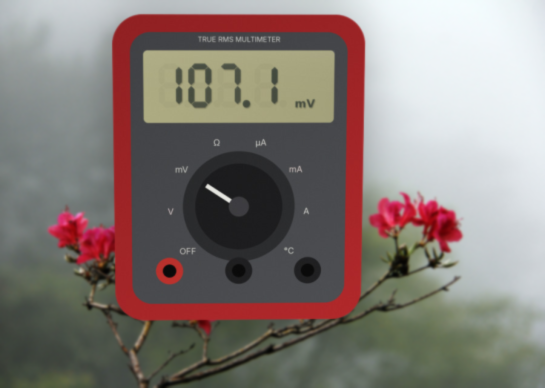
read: {"value": 107.1, "unit": "mV"}
